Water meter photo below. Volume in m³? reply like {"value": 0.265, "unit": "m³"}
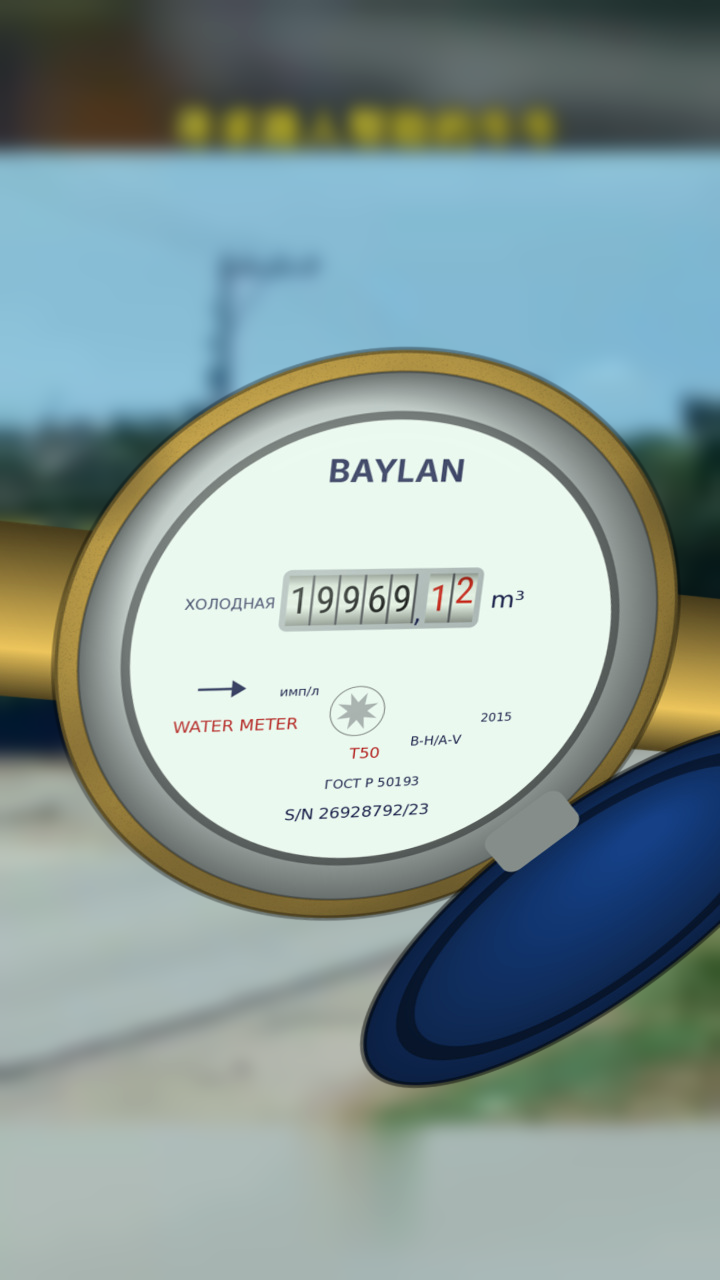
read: {"value": 19969.12, "unit": "m³"}
